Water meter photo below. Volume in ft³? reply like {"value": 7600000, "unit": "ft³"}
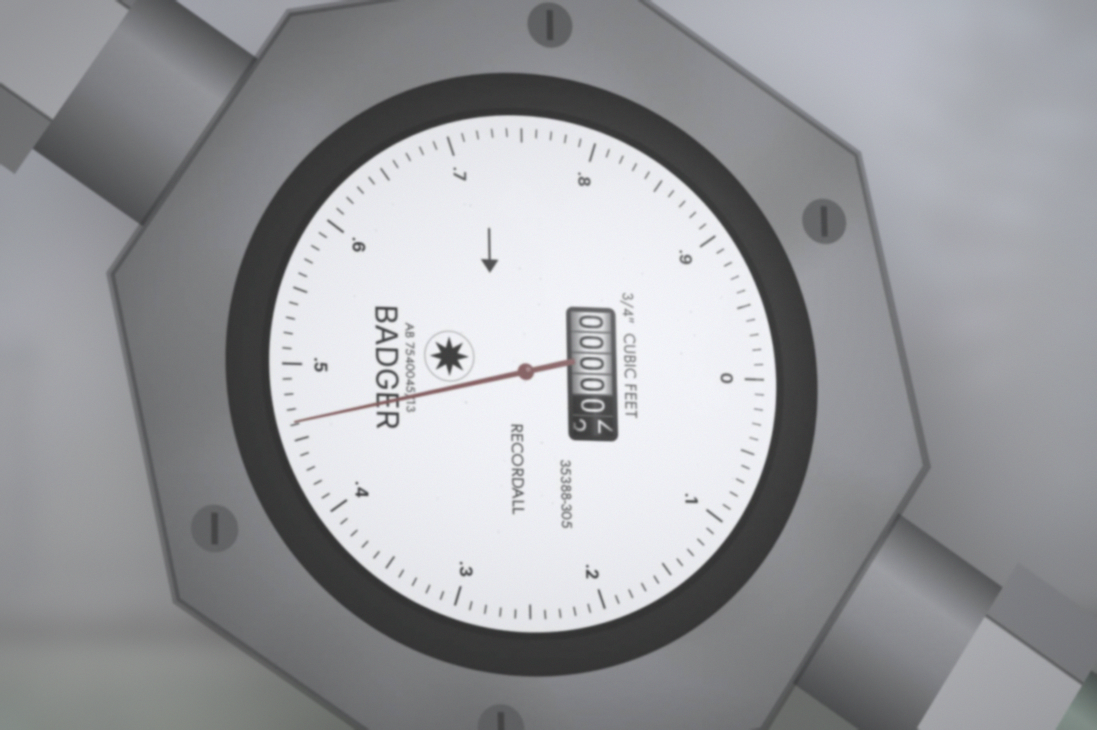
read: {"value": 2.46, "unit": "ft³"}
